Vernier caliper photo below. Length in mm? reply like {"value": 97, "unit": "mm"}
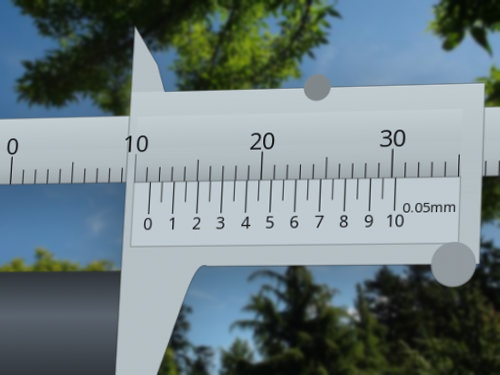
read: {"value": 11.3, "unit": "mm"}
